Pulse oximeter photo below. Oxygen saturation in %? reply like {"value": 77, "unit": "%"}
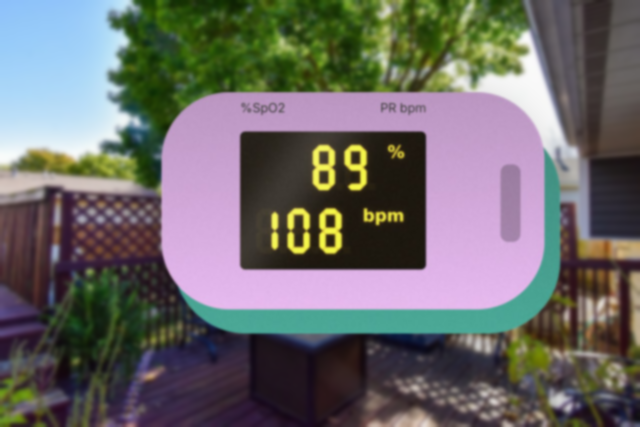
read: {"value": 89, "unit": "%"}
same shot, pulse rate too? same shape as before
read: {"value": 108, "unit": "bpm"}
